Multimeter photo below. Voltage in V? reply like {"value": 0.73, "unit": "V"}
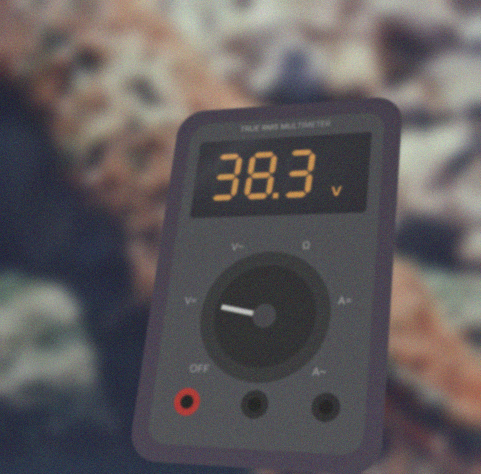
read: {"value": 38.3, "unit": "V"}
